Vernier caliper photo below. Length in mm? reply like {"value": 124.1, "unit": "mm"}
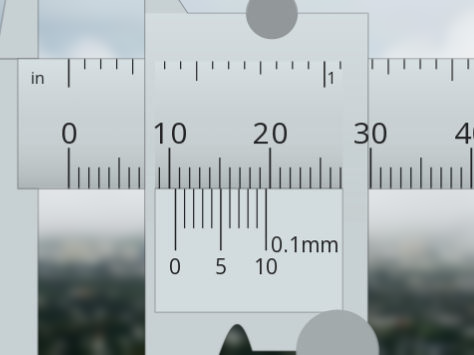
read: {"value": 10.6, "unit": "mm"}
